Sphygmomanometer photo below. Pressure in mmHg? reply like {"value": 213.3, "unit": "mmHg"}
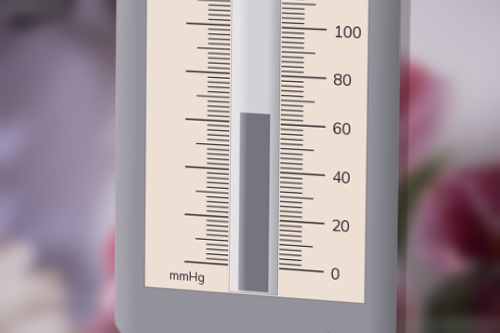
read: {"value": 64, "unit": "mmHg"}
